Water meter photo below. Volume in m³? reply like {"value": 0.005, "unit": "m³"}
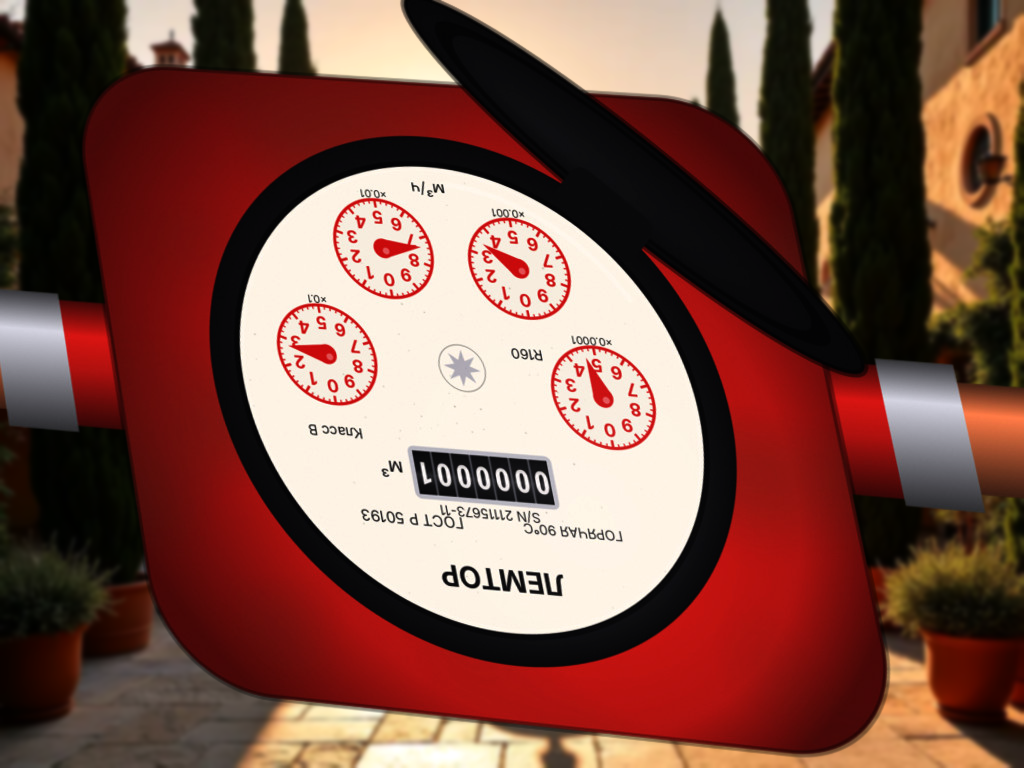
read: {"value": 1.2734, "unit": "m³"}
